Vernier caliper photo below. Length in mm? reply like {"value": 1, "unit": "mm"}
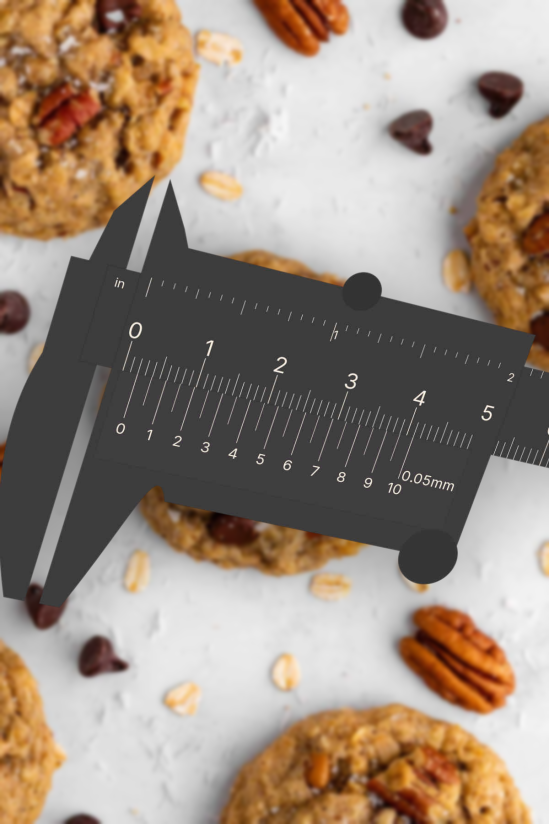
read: {"value": 2.0, "unit": "mm"}
